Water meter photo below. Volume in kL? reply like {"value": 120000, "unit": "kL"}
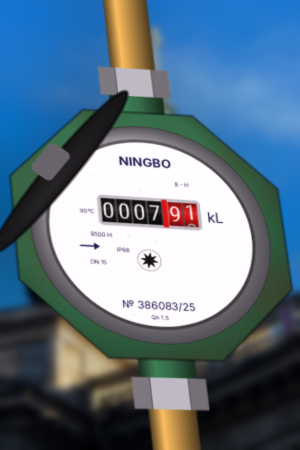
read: {"value": 7.91, "unit": "kL"}
